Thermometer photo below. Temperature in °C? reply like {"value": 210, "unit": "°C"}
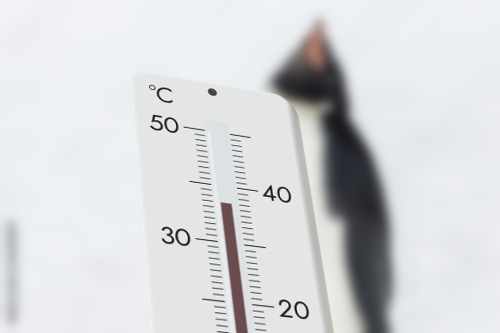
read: {"value": 37, "unit": "°C"}
